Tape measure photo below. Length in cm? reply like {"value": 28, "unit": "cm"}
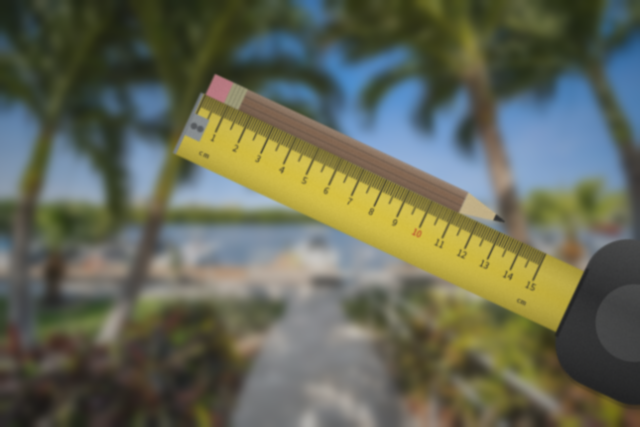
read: {"value": 13, "unit": "cm"}
